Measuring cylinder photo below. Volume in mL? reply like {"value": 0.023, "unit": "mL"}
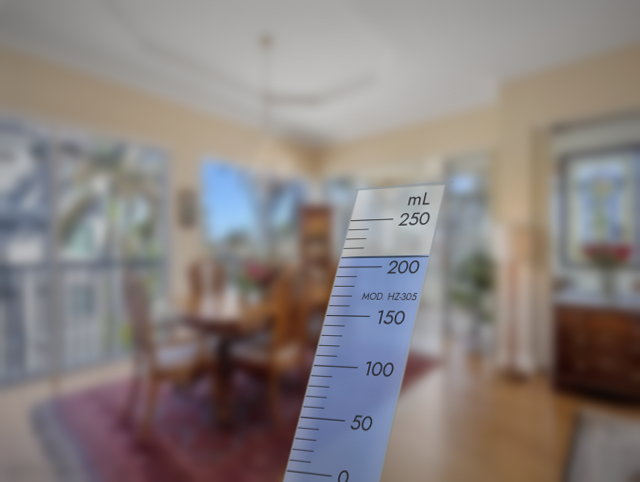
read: {"value": 210, "unit": "mL"}
